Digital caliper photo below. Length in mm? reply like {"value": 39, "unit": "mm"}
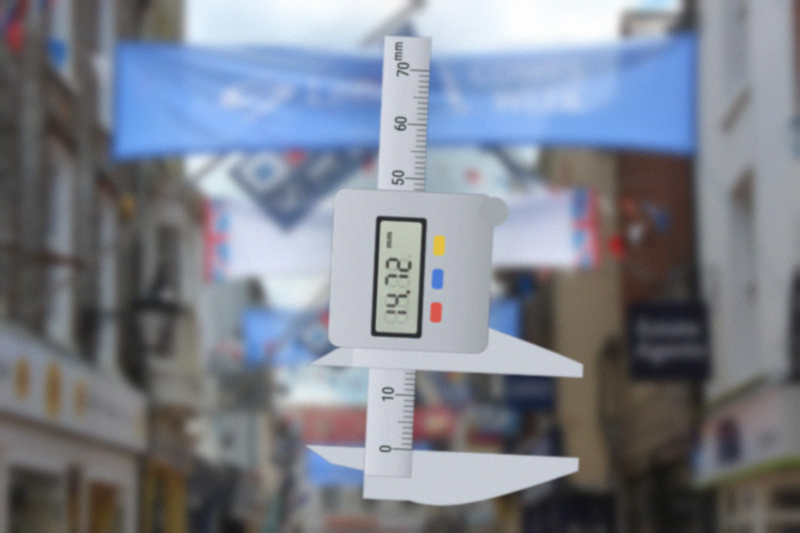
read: {"value": 14.72, "unit": "mm"}
